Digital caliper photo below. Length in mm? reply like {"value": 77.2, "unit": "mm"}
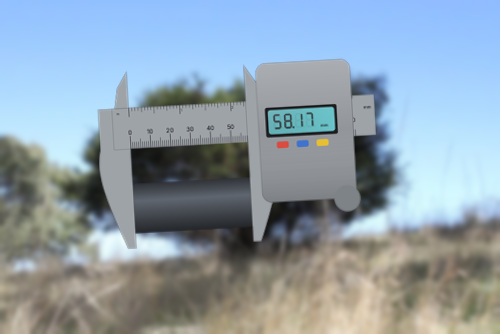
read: {"value": 58.17, "unit": "mm"}
